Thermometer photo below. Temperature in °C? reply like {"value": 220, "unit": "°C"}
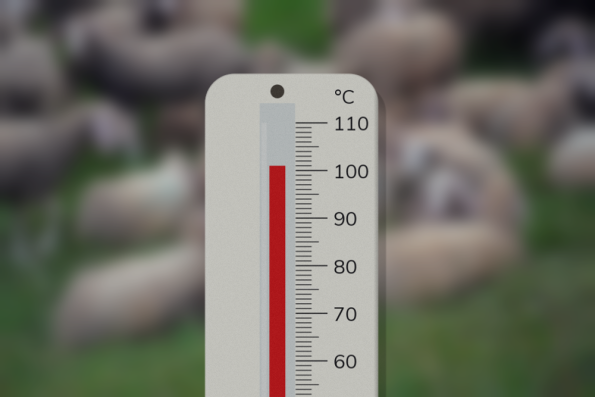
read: {"value": 101, "unit": "°C"}
